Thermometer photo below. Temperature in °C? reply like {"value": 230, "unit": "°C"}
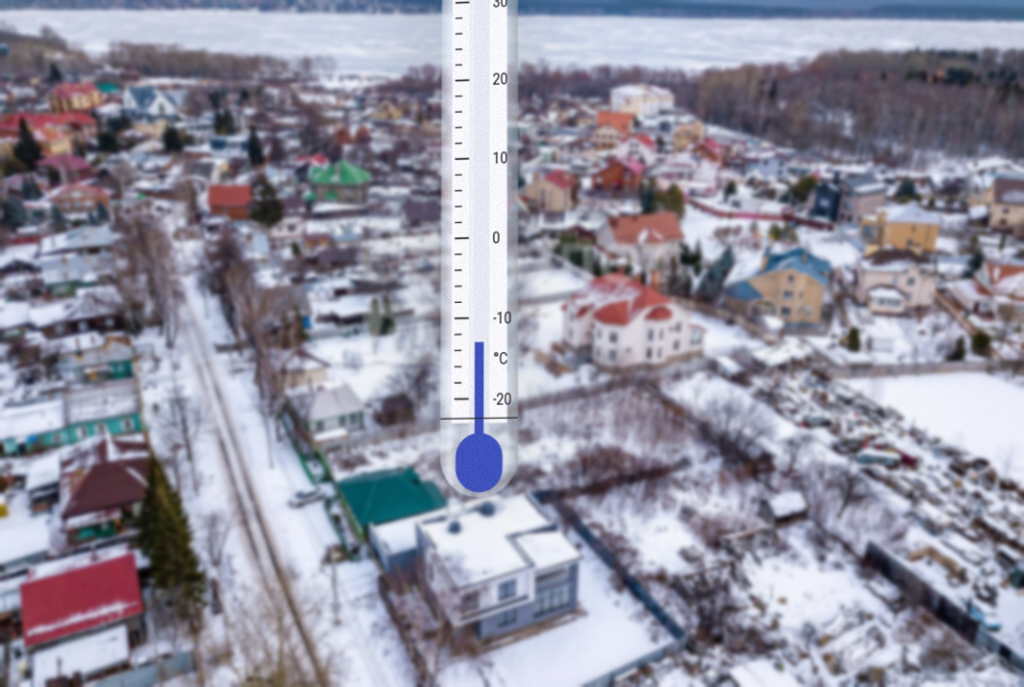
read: {"value": -13, "unit": "°C"}
